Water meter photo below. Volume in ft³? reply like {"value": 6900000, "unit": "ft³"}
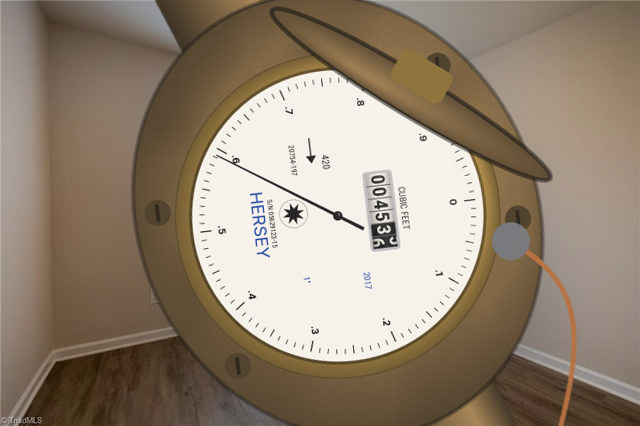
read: {"value": 4535.59, "unit": "ft³"}
